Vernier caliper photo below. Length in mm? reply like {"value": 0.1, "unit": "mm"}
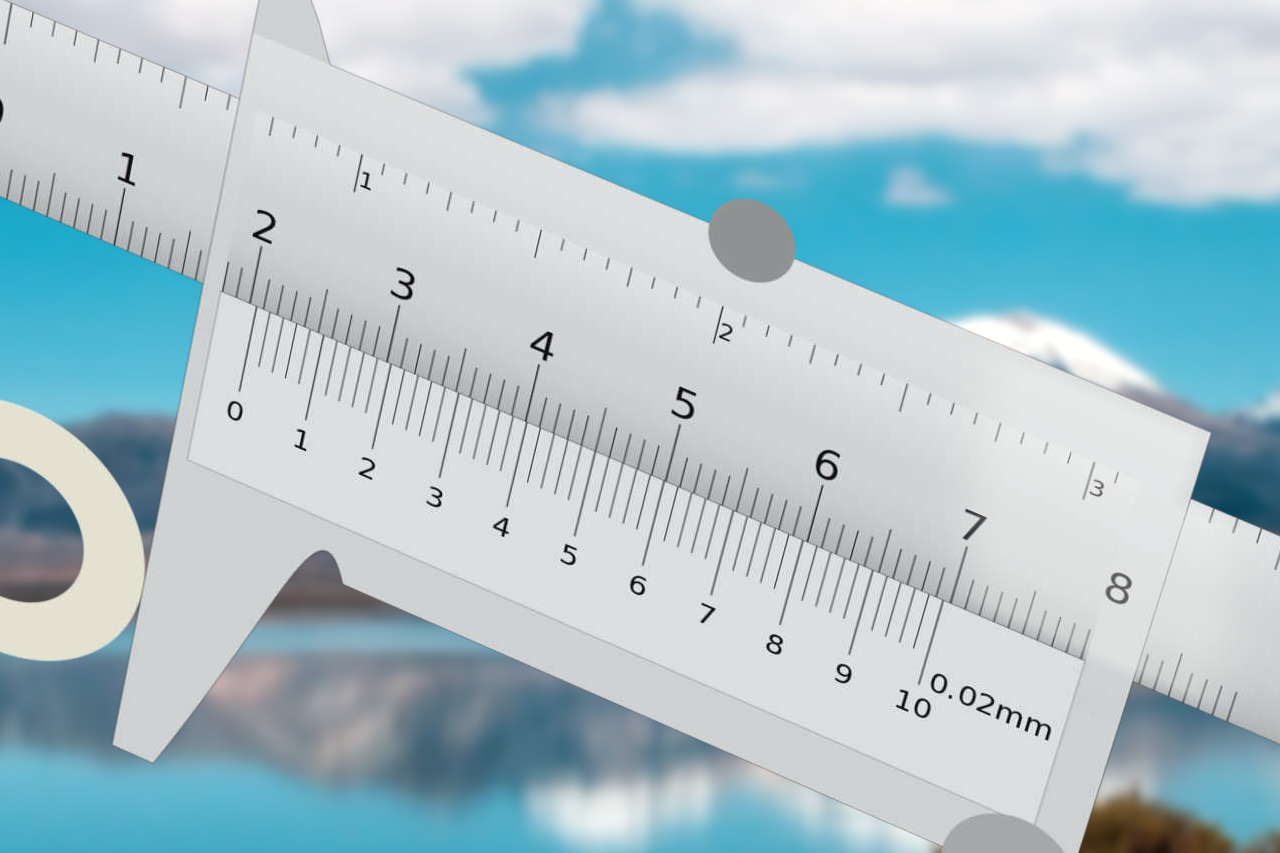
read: {"value": 20.5, "unit": "mm"}
